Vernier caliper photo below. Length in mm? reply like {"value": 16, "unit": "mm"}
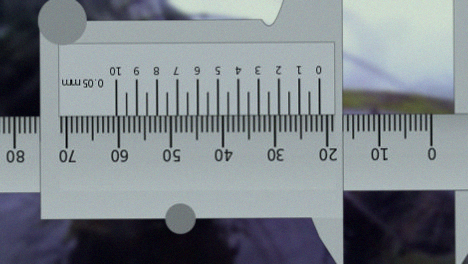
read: {"value": 21.4, "unit": "mm"}
